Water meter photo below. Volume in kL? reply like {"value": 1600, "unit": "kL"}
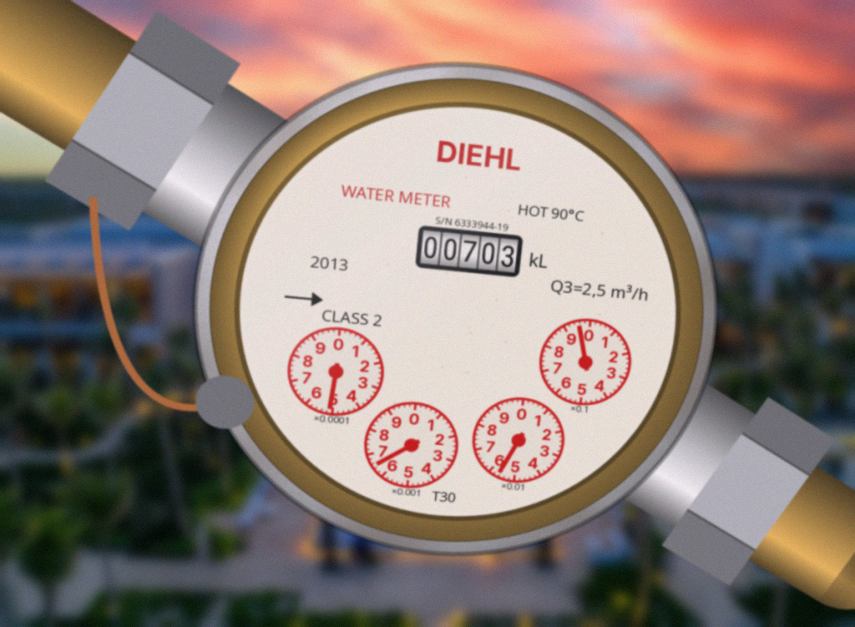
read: {"value": 702.9565, "unit": "kL"}
